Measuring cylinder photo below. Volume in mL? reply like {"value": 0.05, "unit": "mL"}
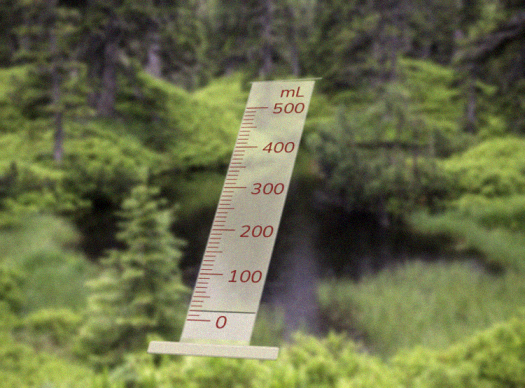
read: {"value": 20, "unit": "mL"}
